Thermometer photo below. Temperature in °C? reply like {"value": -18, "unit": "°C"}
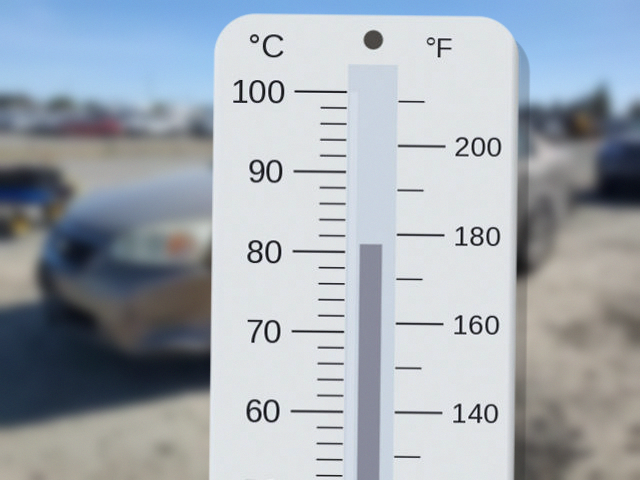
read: {"value": 81, "unit": "°C"}
